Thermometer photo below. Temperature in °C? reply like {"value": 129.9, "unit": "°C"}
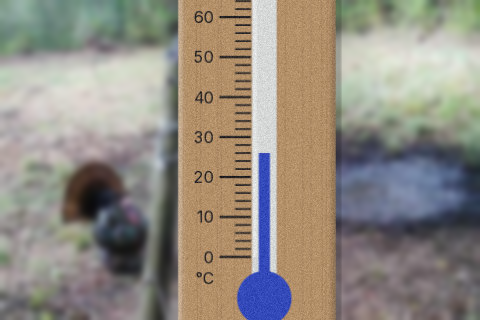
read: {"value": 26, "unit": "°C"}
